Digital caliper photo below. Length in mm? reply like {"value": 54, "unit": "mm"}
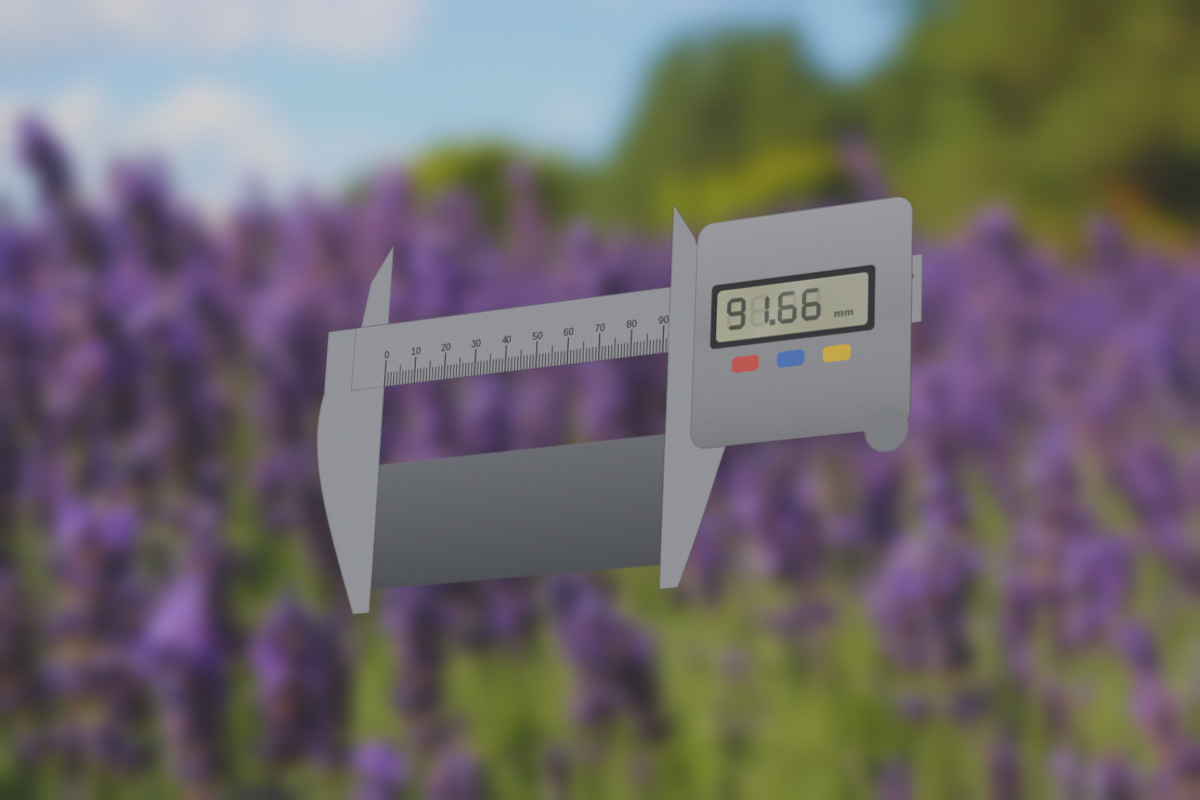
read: {"value": 91.66, "unit": "mm"}
